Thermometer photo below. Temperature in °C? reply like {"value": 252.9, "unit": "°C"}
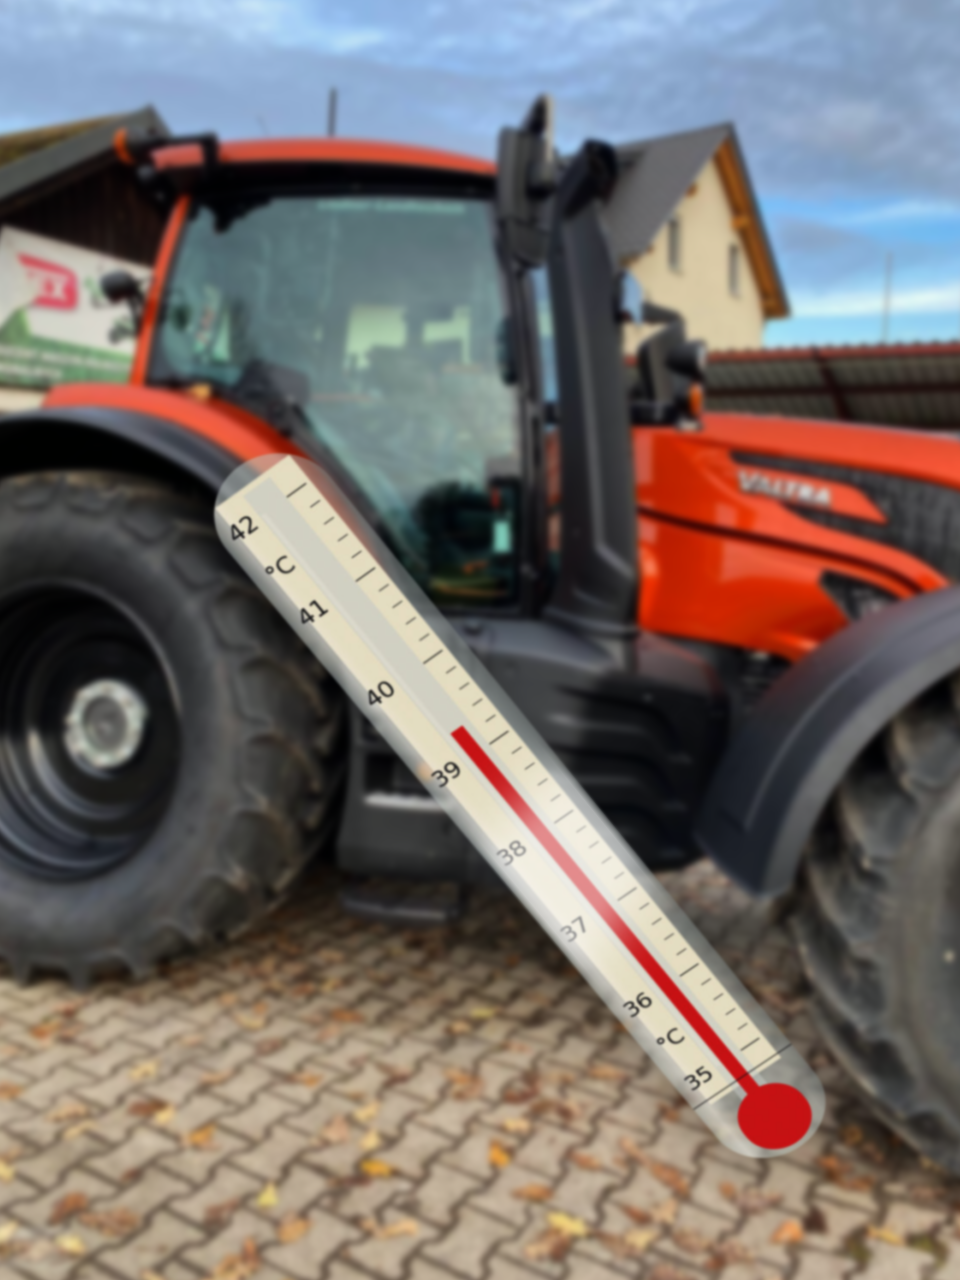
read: {"value": 39.3, "unit": "°C"}
